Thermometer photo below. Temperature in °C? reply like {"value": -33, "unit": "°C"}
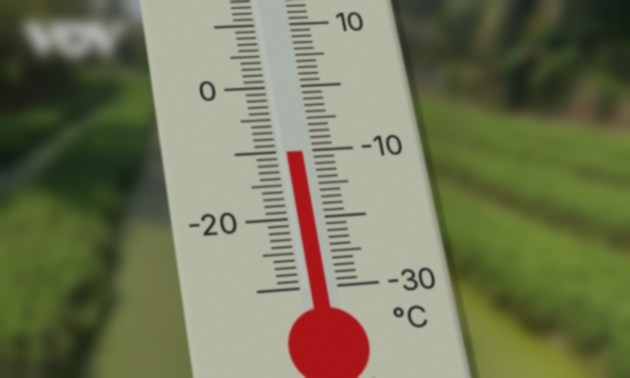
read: {"value": -10, "unit": "°C"}
